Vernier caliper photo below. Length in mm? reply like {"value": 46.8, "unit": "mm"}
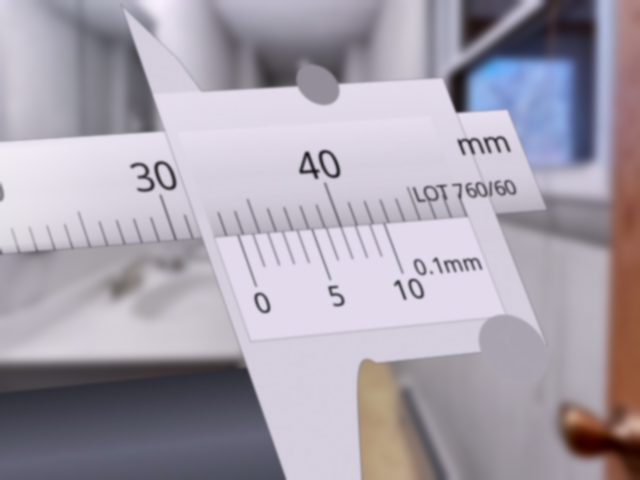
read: {"value": 33.7, "unit": "mm"}
